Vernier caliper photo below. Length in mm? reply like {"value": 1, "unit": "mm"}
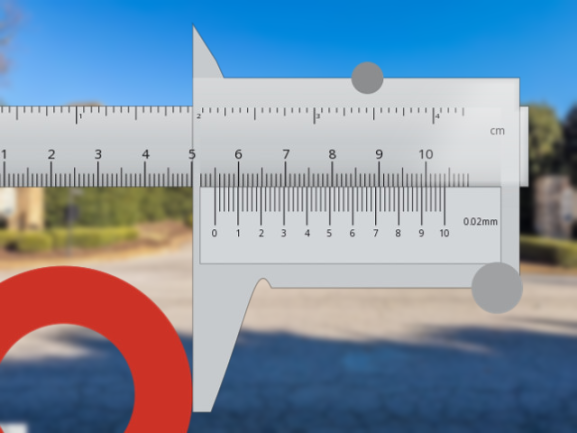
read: {"value": 55.0, "unit": "mm"}
